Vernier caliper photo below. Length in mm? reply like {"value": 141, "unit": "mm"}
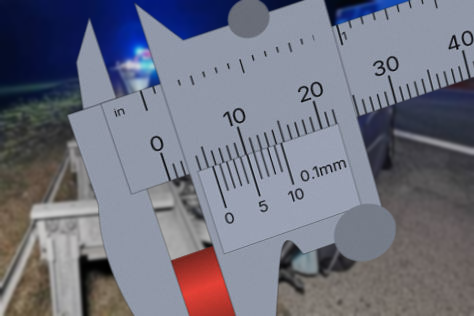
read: {"value": 5.6, "unit": "mm"}
